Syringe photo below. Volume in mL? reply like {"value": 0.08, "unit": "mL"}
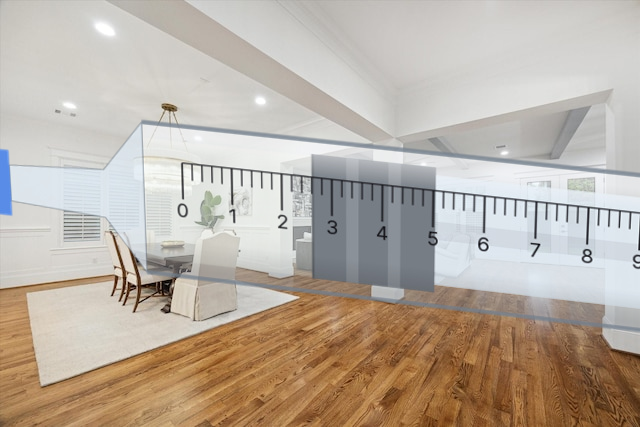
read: {"value": 2.6, "unit": "mL"}
